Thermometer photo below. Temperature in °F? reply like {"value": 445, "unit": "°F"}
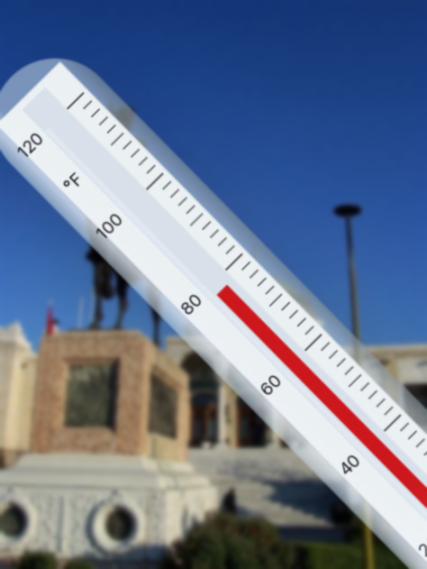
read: {"value": 78, "unit": "°F"}
